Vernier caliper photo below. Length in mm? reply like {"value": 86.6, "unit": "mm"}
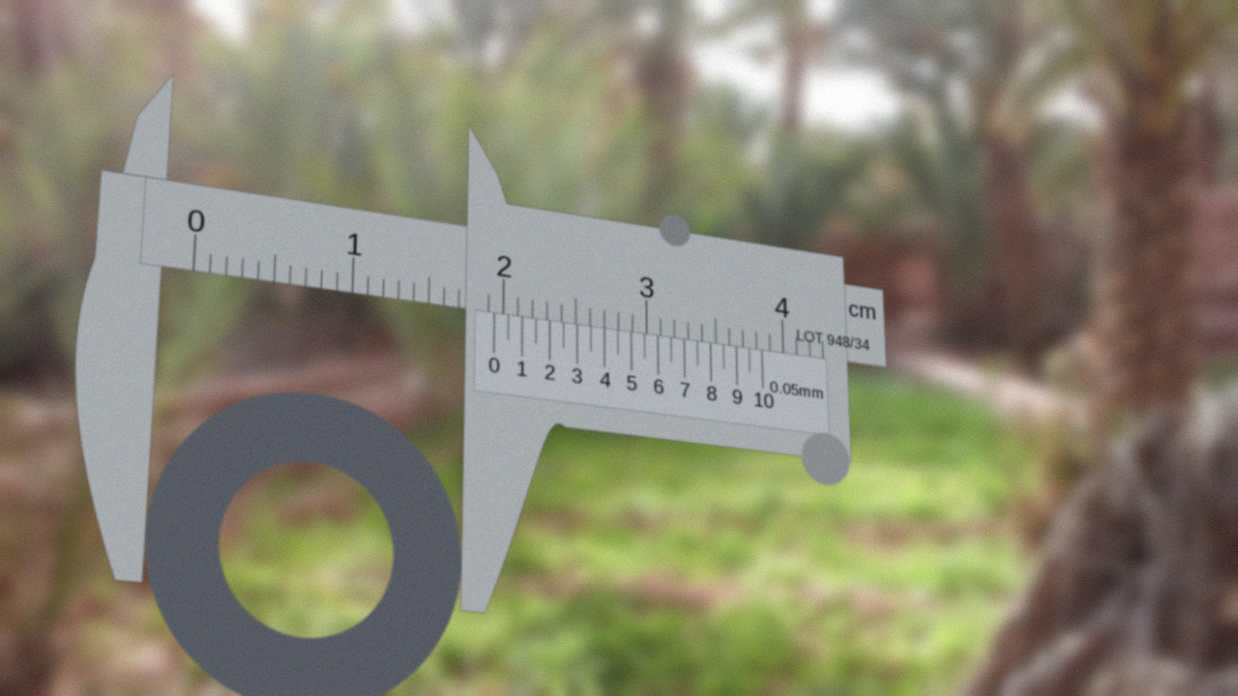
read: {"value": 19.4, "unit": "mm"}
